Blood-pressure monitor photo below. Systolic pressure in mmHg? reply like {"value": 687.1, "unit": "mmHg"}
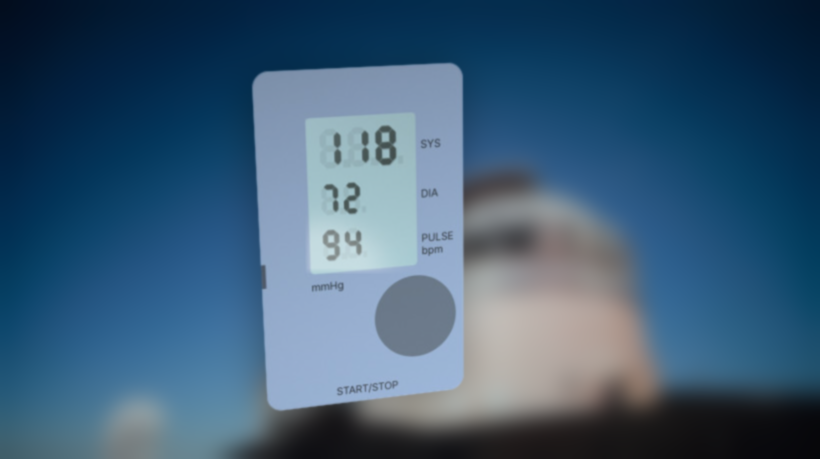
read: {"value": 118, "unit": "mmHg"}
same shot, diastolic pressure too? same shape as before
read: {"value": 72, "unit": "mmHg"}
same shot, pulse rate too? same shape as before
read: {"value": 94, "unit": "bpm"}
